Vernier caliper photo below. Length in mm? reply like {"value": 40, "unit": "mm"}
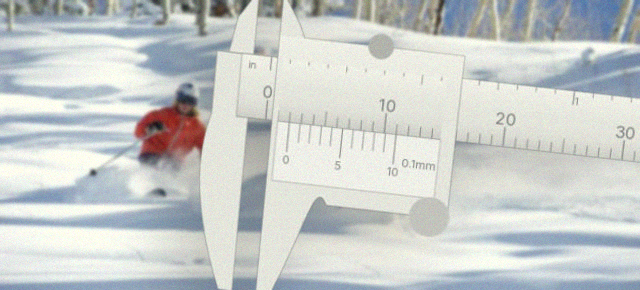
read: {"value": 2.0, "unit": "mm"}
